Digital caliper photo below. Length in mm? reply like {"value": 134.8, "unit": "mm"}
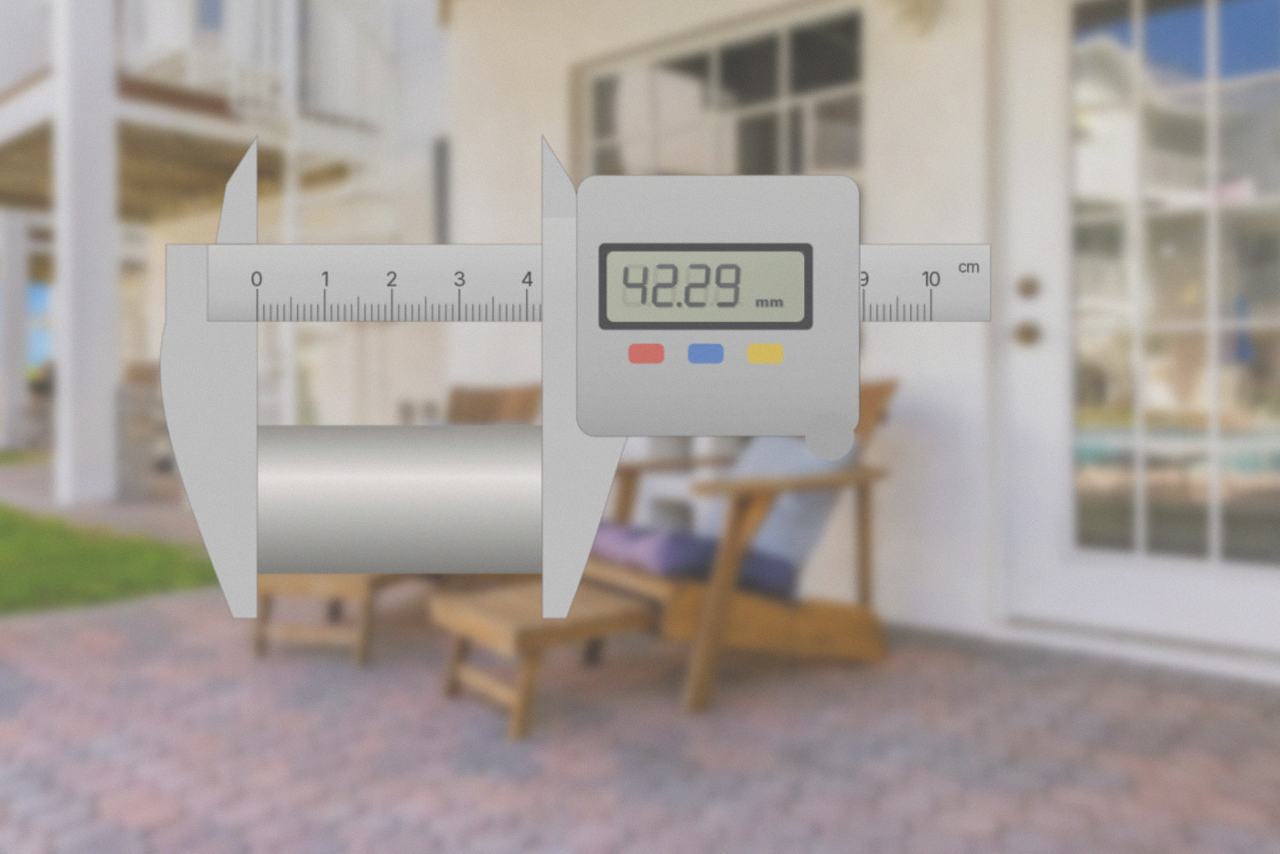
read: {"value": 42.29, "unit": "mm"}
